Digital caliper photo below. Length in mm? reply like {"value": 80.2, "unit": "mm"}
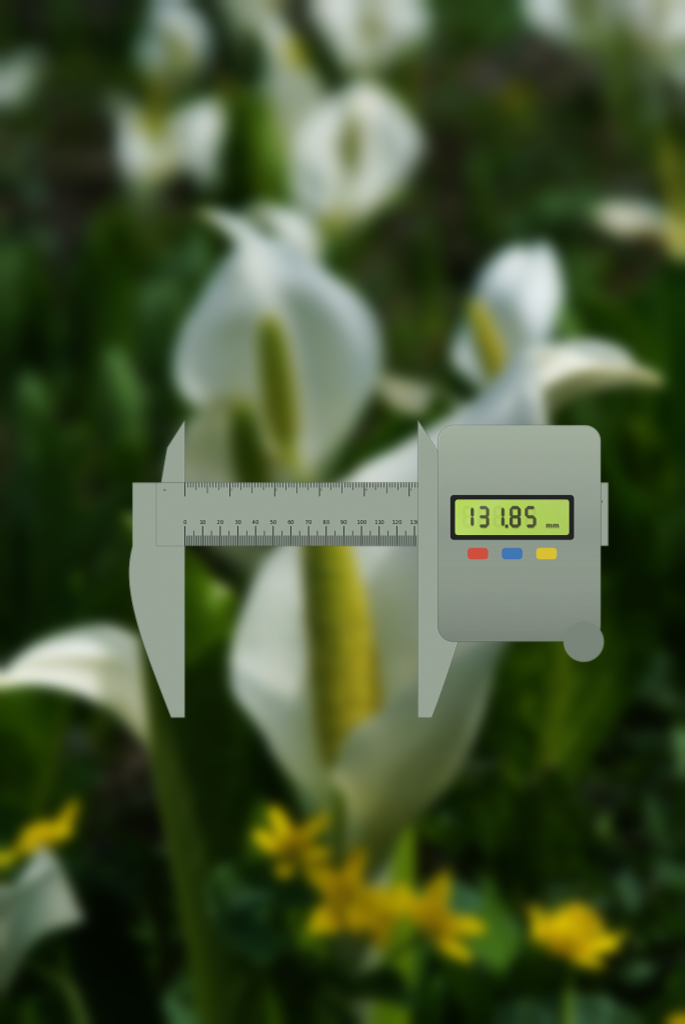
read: {"value": 131.85, "unit": "mm"}
